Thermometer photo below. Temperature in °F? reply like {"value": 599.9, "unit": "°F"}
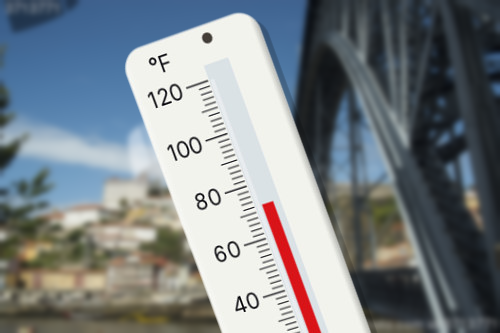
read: {"value": 72, "unit": "°F"}
